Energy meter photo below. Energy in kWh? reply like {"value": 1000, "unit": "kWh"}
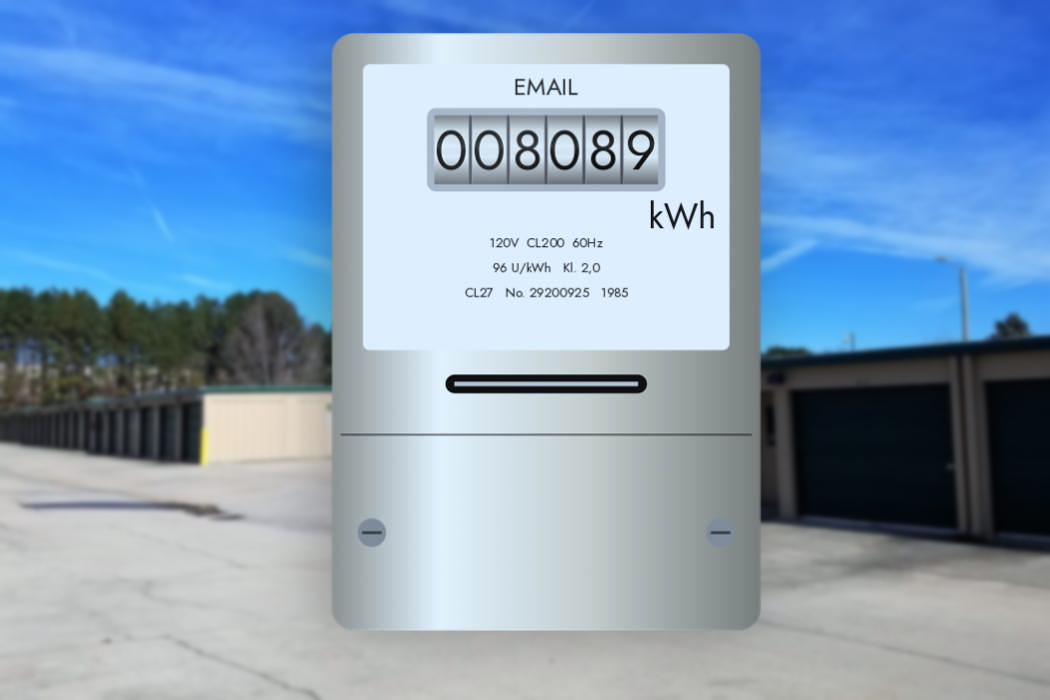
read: {"value": 8089, "unit": "kWh"}
